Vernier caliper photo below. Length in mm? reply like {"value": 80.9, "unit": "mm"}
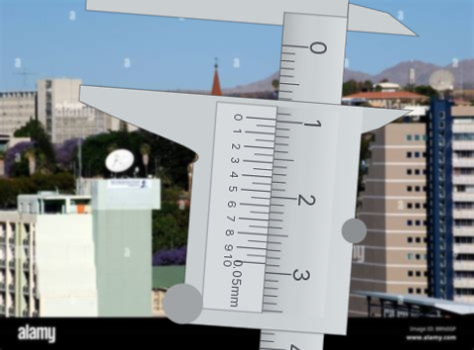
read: {"value": 9.8, "unit": "mm"}
